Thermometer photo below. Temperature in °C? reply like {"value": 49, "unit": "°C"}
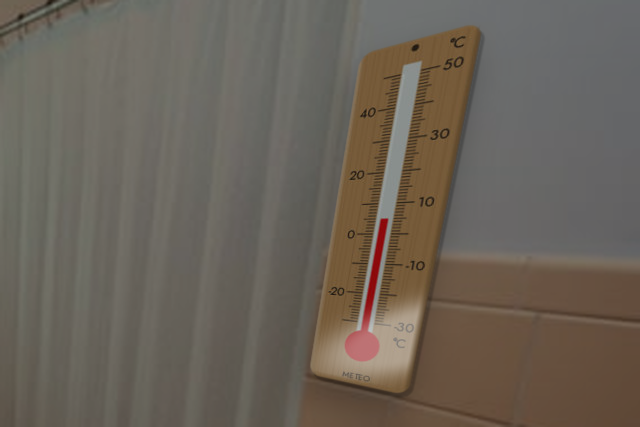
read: {"value": 5, "unit": "°C"}
